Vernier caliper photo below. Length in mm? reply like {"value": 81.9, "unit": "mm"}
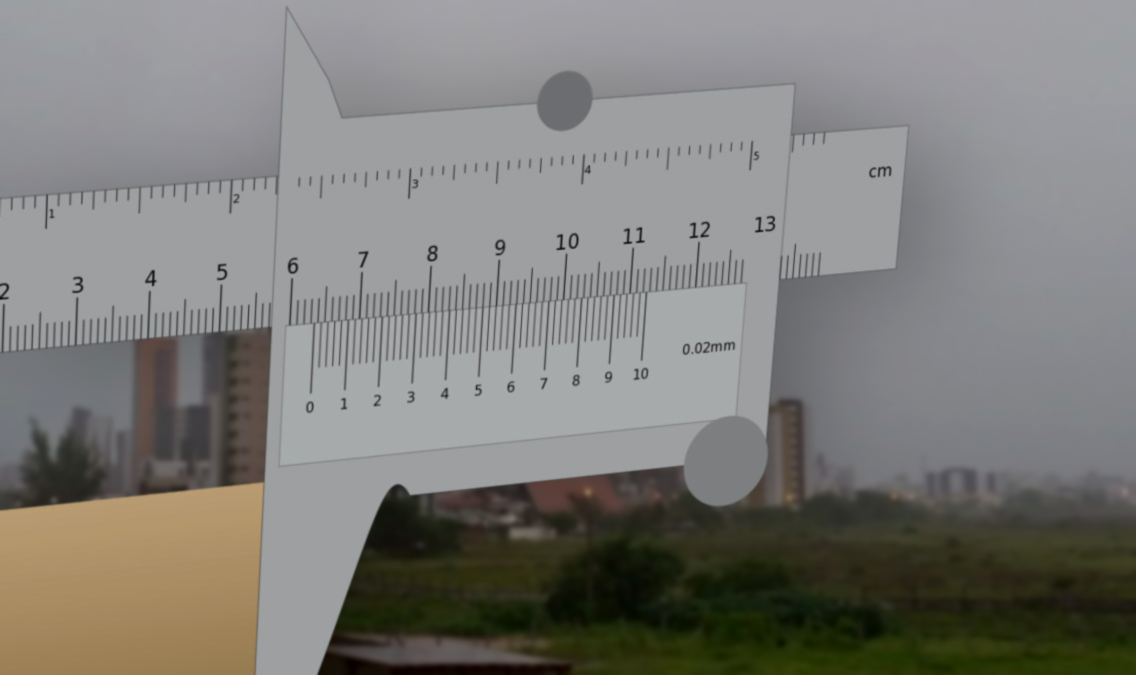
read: {"value": 63.5, "unit": "mm"}
